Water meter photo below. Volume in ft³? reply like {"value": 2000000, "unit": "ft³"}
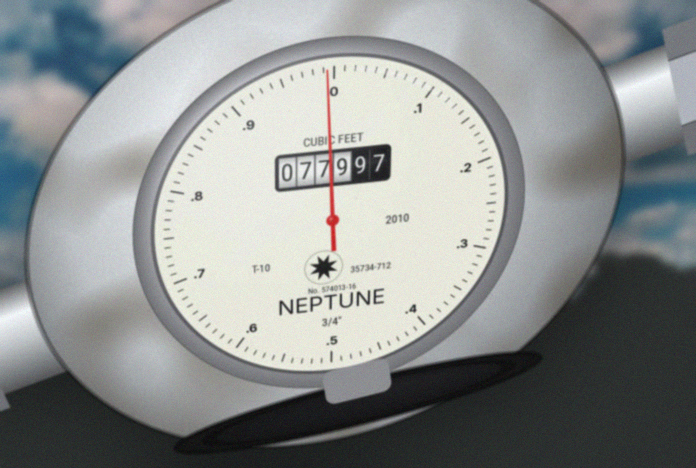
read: {"value": 77996.99, "unit": "ft³"}
